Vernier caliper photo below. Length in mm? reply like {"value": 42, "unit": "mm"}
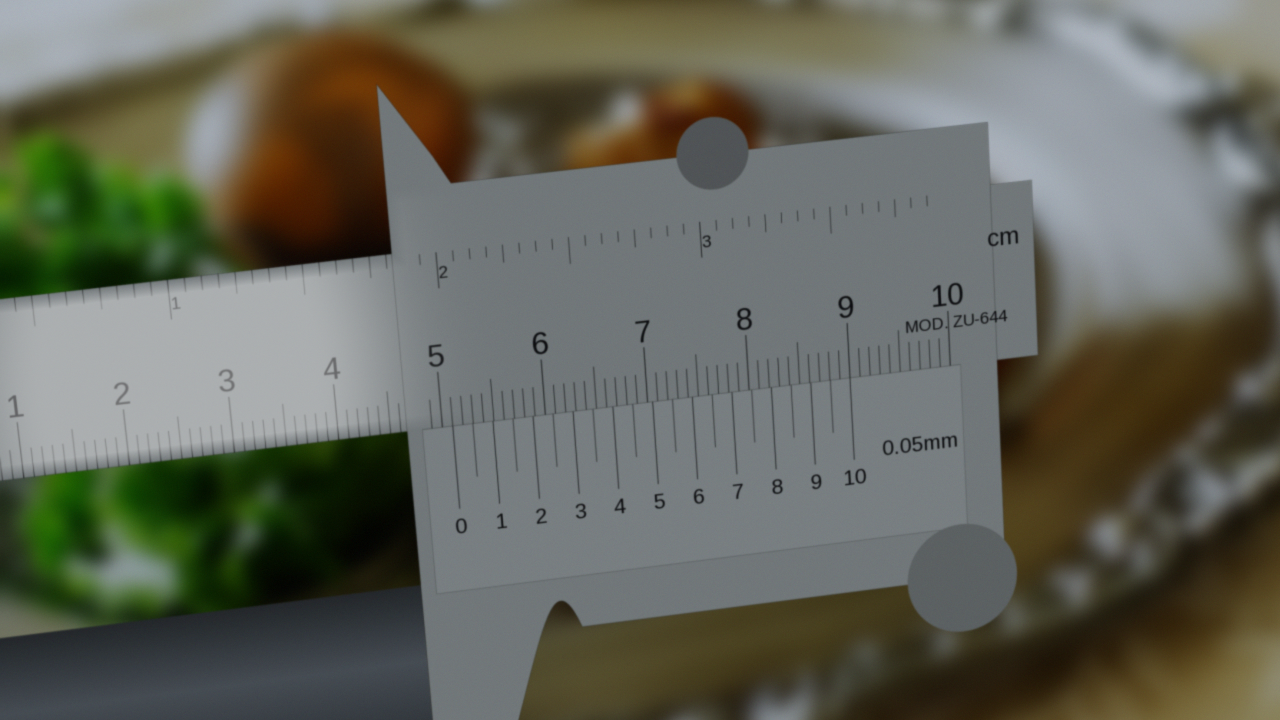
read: {"value": 51.0, "unit": "mm"}
